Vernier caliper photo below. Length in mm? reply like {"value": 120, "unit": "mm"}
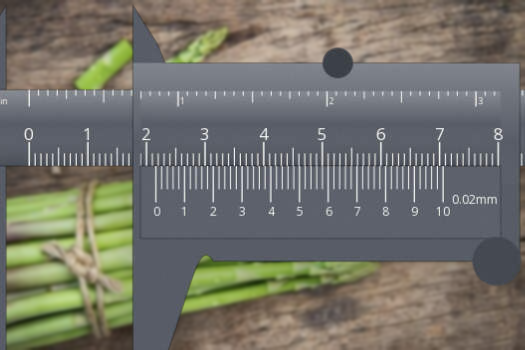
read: {"value": 21.6, "unit": "mm"}
